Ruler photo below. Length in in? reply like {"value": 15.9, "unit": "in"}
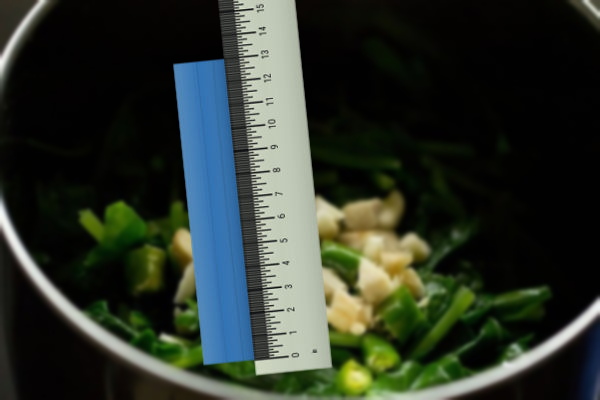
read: {"value": 13, "unit": "in"}
